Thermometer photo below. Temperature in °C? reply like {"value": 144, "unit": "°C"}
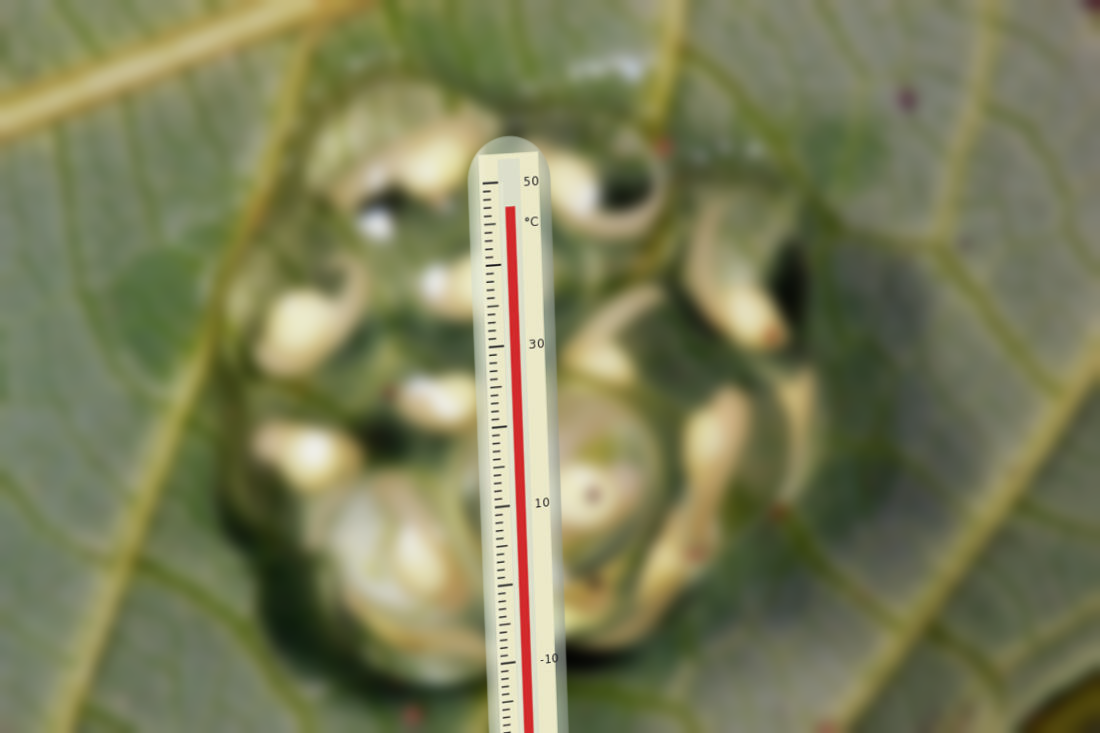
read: {"value": 47, "unit": "°C"}
